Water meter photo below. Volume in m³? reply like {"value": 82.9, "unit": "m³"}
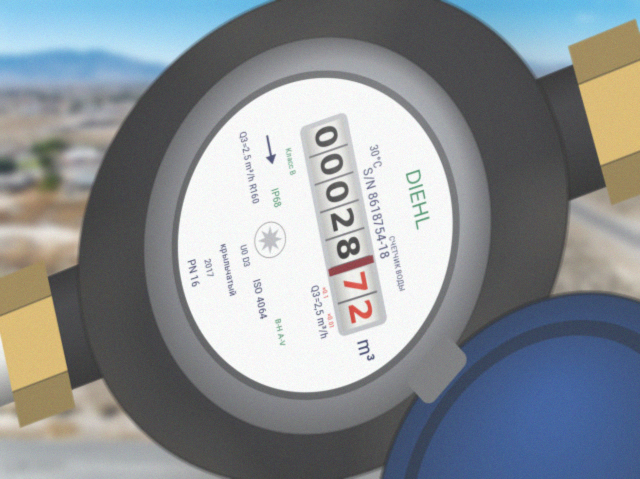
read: {"value": 28.72, "unit": "m³"}
